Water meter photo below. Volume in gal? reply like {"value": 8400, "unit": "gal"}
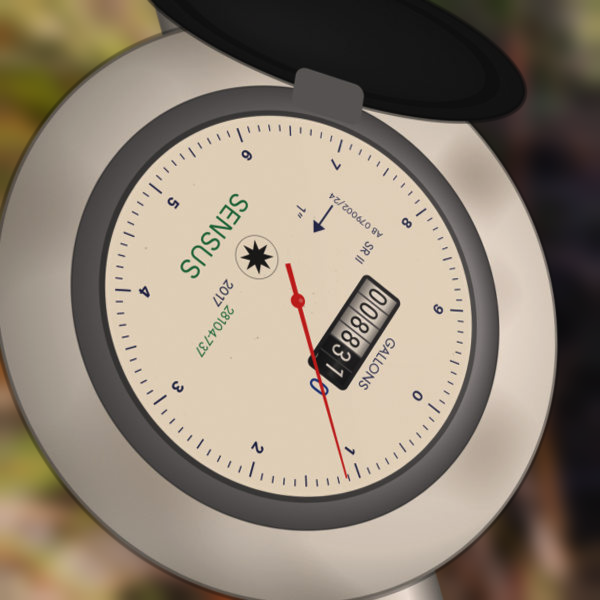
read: {"value": 88311.1, "unit": "gal"}
